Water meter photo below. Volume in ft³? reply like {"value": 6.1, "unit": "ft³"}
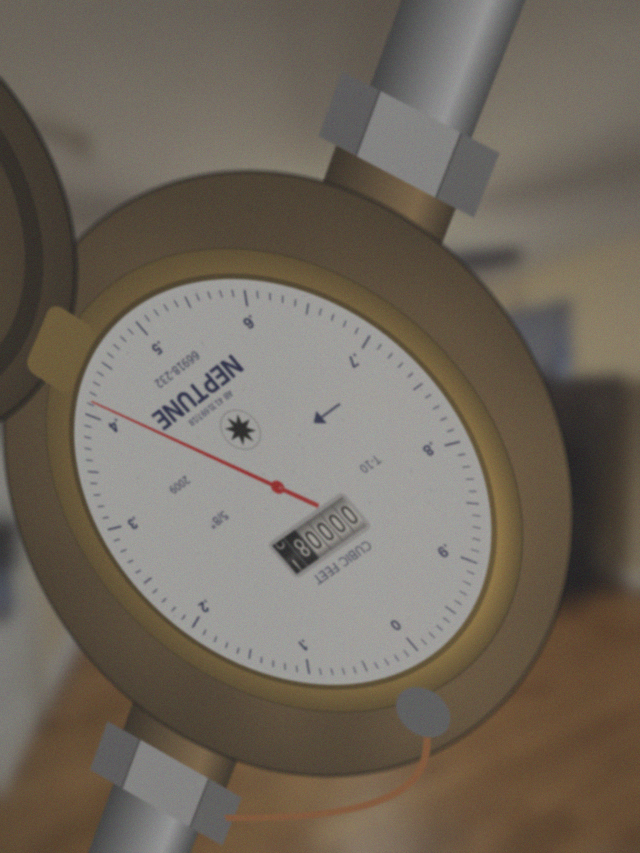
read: {"value": 81.41, "unit": "ft³"}
